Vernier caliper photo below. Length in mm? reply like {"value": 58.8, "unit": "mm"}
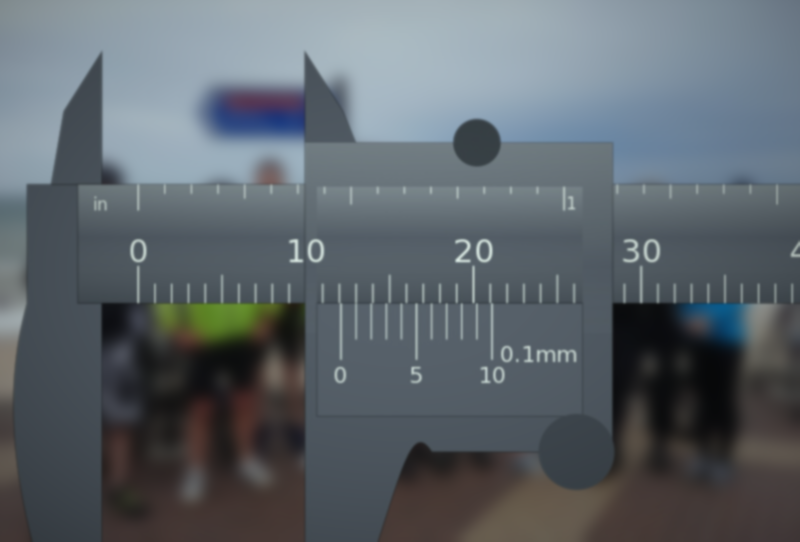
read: {"value": 12.1, "unit": "mm"}
